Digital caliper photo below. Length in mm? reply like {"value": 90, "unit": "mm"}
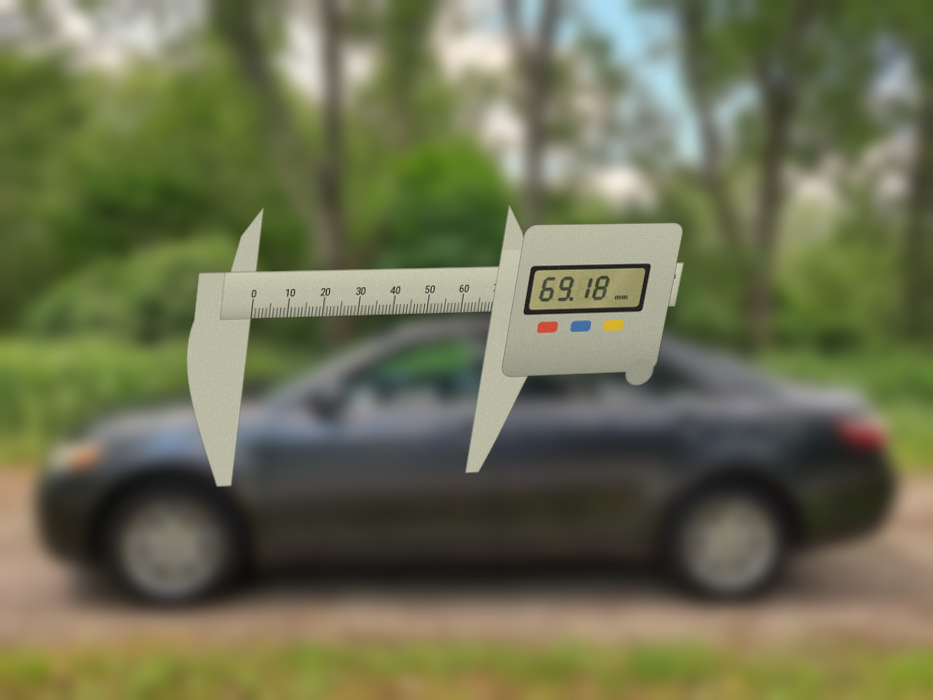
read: {"value": 69.18, "unit": "mm"}
